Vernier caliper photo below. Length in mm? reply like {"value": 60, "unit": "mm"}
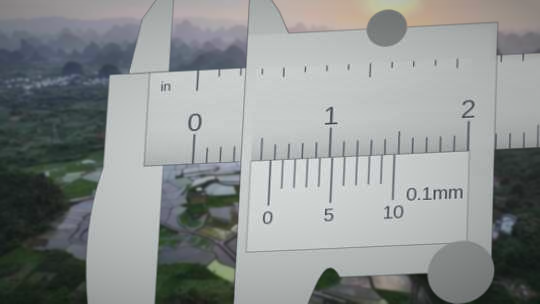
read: {"value": 5.7, "unit": "mm"}
